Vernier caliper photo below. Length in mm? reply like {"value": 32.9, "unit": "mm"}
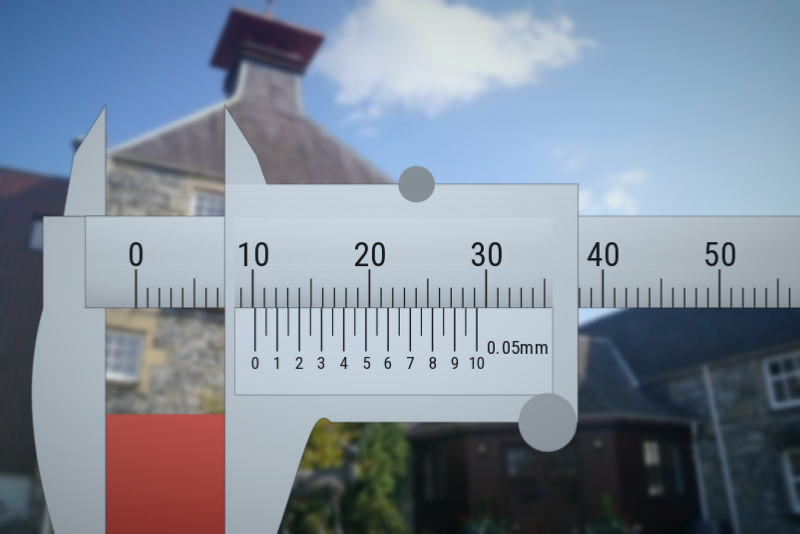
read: {"value": 10.2, "unit": "mm"}
